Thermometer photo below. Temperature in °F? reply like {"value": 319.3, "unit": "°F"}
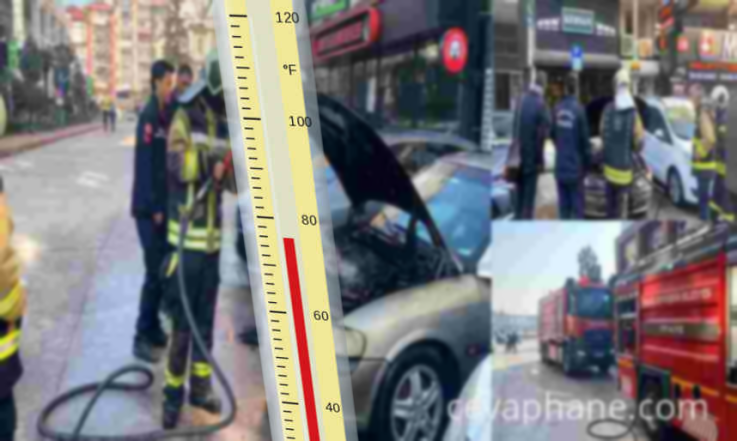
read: {"value": 76, "unit": "°F"}
